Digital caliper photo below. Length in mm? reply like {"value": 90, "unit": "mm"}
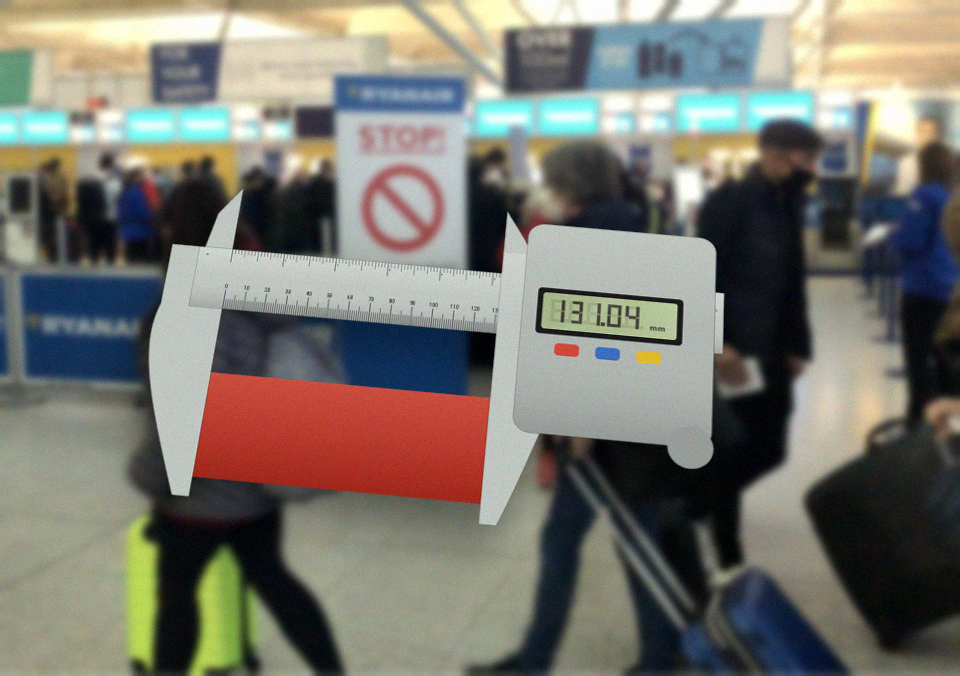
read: {"value": 131.04, "unit": "mm"}
